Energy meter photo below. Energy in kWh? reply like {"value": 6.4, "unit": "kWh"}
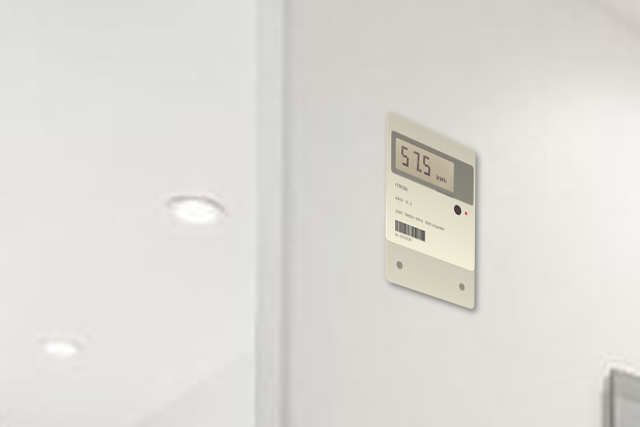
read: {"value": 57.5, "unit": "kWh"}
